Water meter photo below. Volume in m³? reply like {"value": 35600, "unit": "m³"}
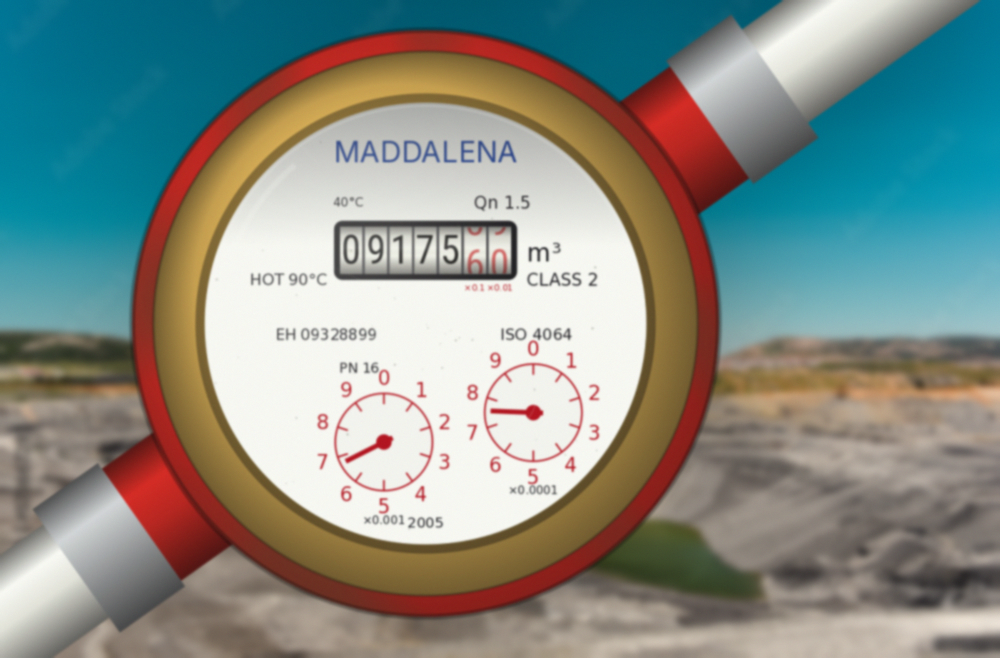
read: {"value": 9175.5967, "unit": "m³"}
